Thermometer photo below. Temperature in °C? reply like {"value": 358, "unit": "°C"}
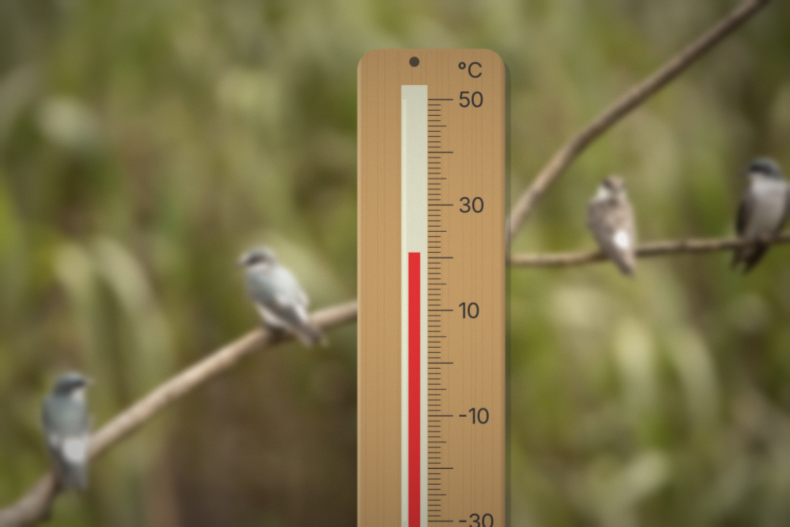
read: {"value": 21, "unit": "°C"}
